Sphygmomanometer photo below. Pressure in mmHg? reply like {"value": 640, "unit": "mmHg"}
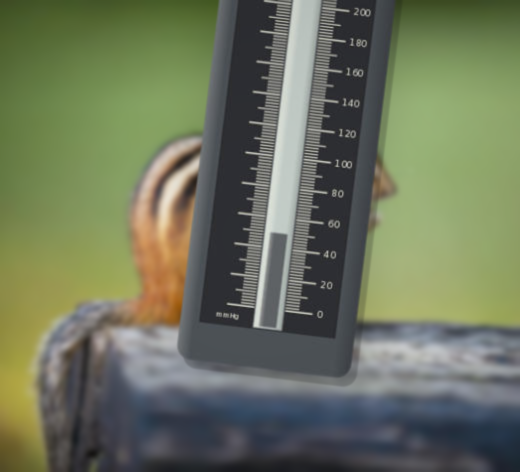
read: {"value": 50, "unit": "mmHg"}
